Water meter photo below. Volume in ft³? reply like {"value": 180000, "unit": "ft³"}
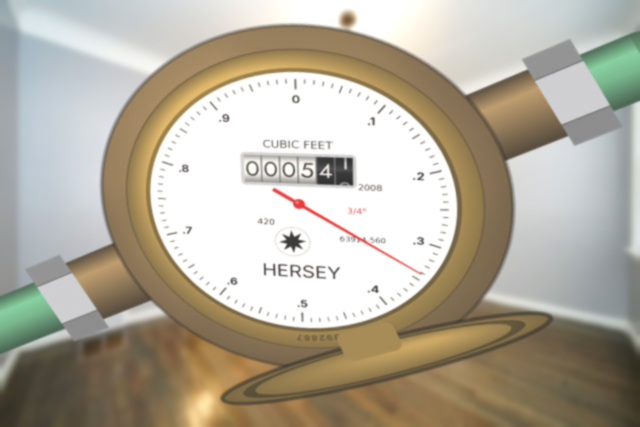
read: {"value": 541.34, "unit": "ft³"}
